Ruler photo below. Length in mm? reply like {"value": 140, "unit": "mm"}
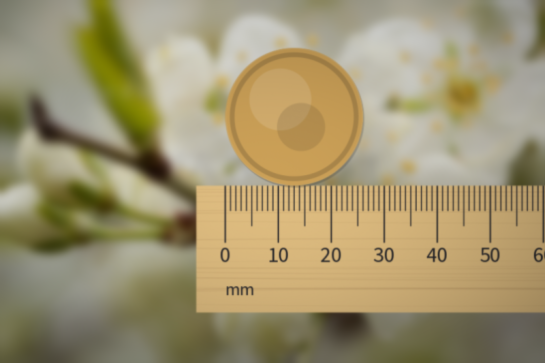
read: {"value": 26, "unit": "mm"}
